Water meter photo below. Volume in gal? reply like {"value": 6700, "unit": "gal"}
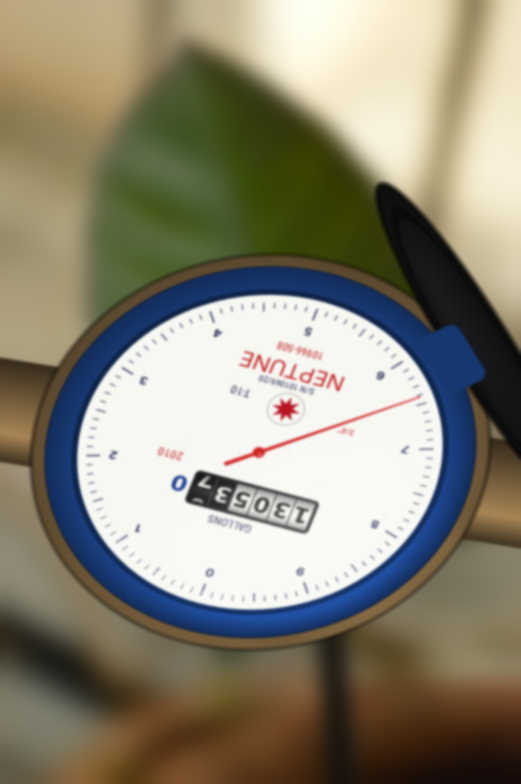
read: {"value": 1305366.4, "unit": "gal"}
